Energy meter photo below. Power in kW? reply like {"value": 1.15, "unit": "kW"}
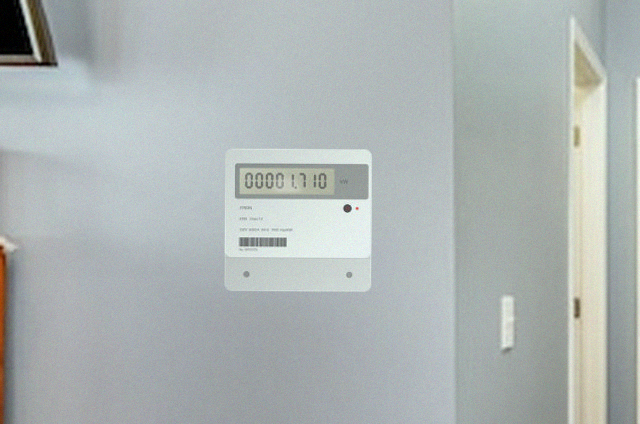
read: {"value": 1.710, "unit": "kW"}
